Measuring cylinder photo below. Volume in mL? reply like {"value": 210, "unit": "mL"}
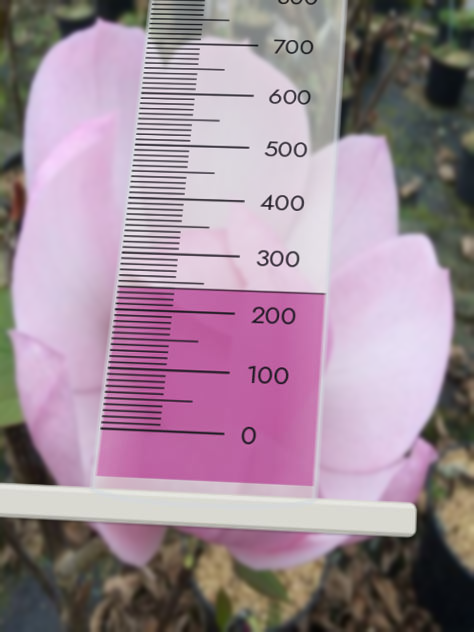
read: {"value": 240, "unit": "mL"}
